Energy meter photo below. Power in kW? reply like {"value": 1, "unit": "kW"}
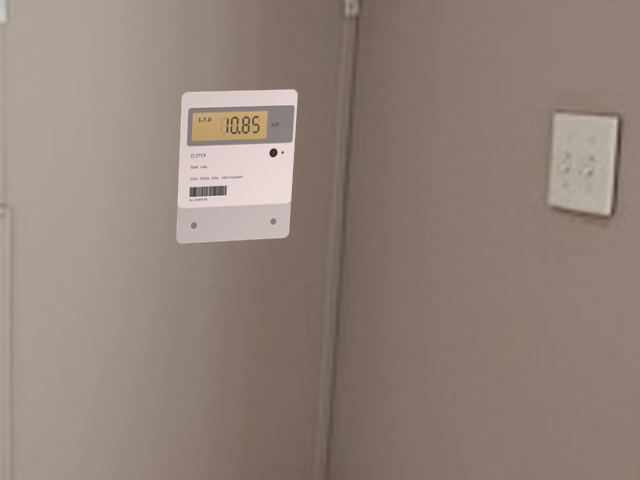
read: {"value": 10.85, "unit": "kW"}
